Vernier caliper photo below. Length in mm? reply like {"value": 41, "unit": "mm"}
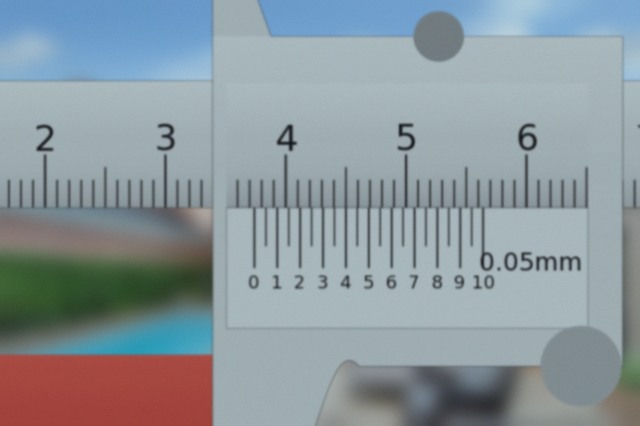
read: {"value": 37.4, "unit": "mm"}
